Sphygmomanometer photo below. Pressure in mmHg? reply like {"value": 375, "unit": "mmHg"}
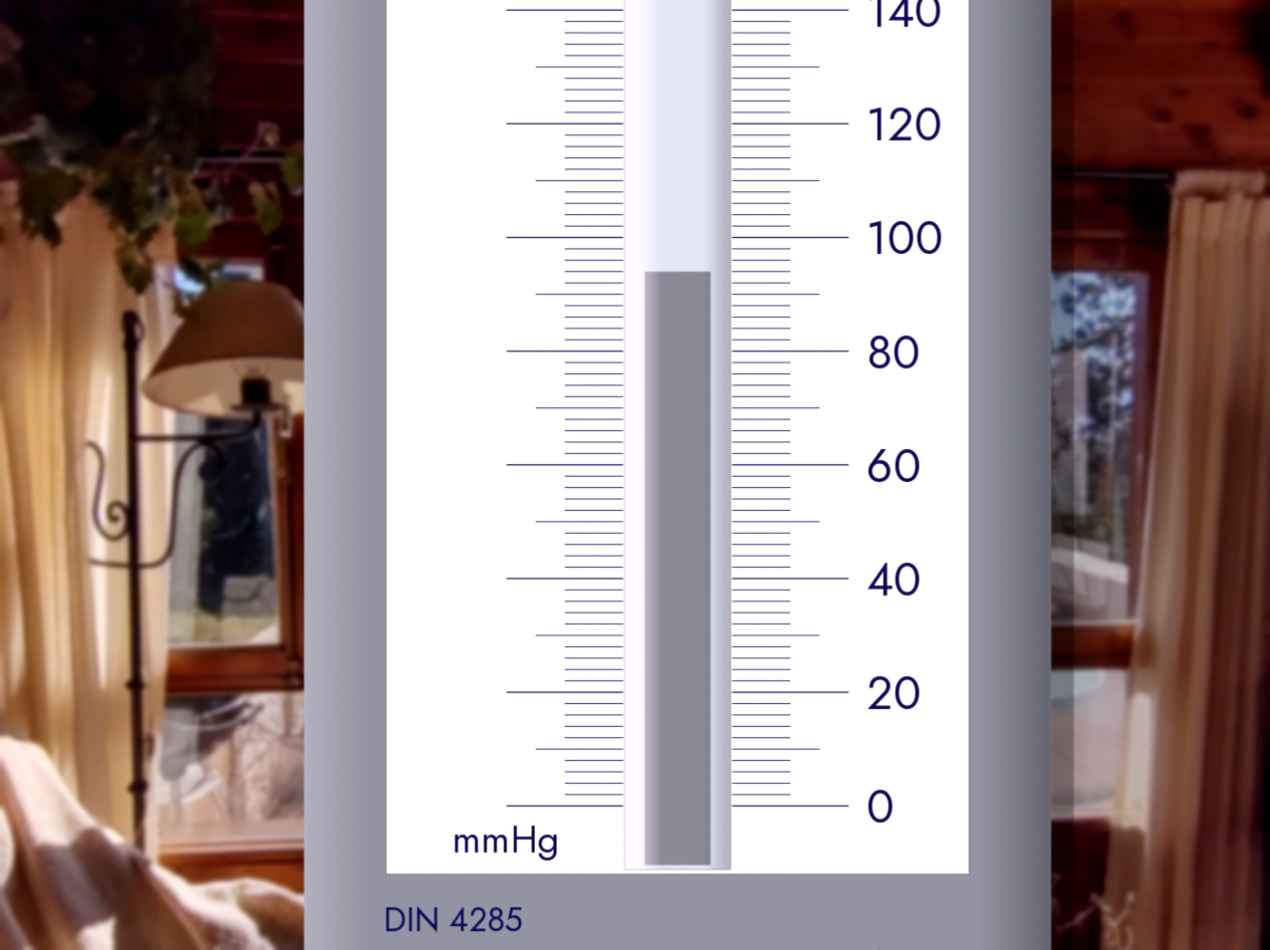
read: {"value": 94, "unit": "mmHg"}
